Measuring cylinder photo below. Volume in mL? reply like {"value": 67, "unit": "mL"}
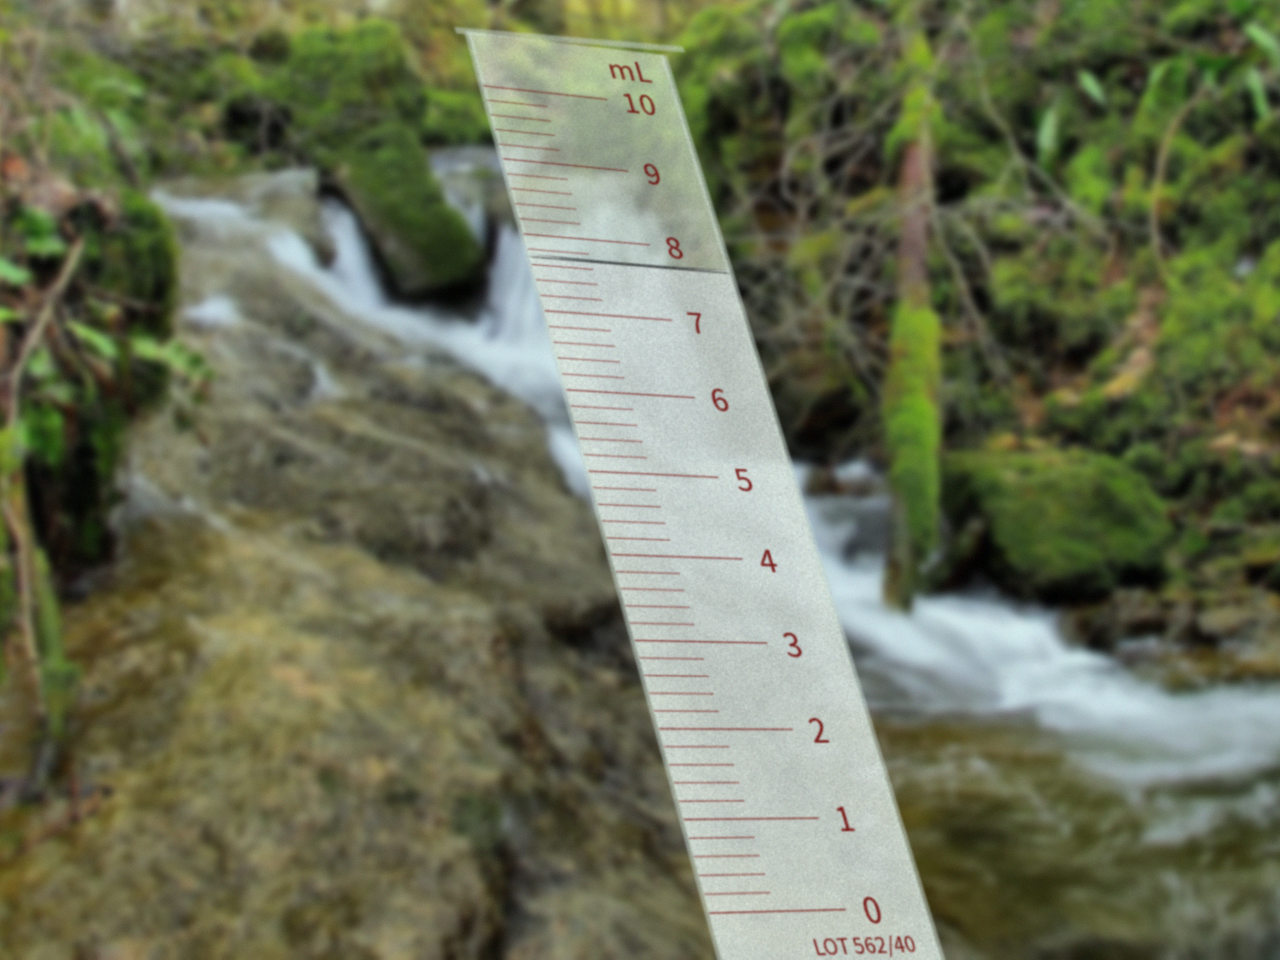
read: {"value": 7.7, "unit": "mL"}
